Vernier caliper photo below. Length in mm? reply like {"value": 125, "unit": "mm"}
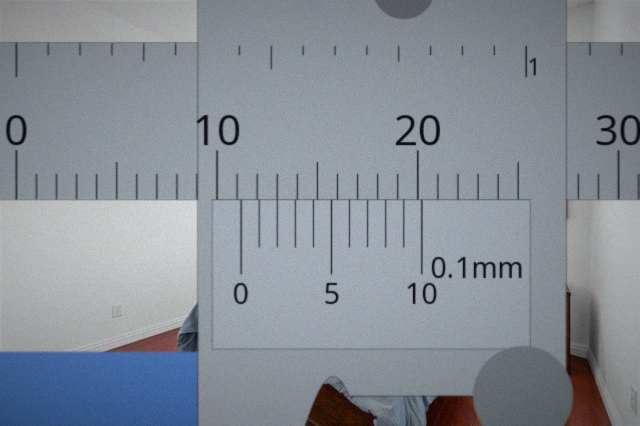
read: {"value": 11.2, "unit": "mm"}
